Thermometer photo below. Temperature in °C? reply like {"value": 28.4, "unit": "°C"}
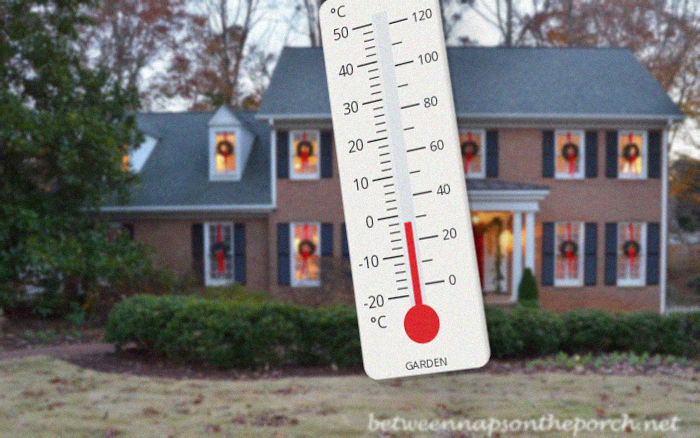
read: {"value": -2, "unit": "°C"}
